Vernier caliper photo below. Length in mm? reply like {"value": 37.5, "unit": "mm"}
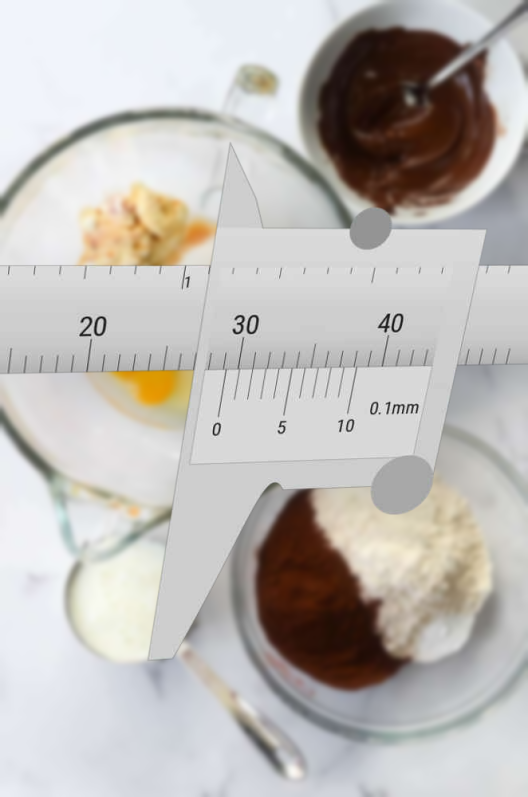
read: {"value": 29.2, "unit": "mm"}
